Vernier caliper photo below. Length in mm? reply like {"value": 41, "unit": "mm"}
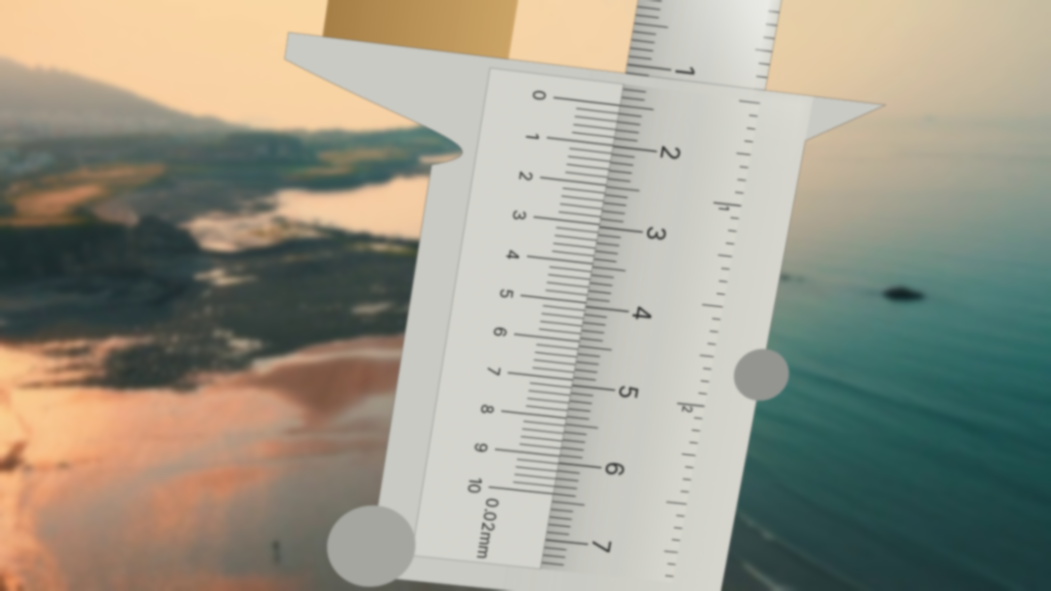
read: {"value": 15.0, "unit": "mm"}
